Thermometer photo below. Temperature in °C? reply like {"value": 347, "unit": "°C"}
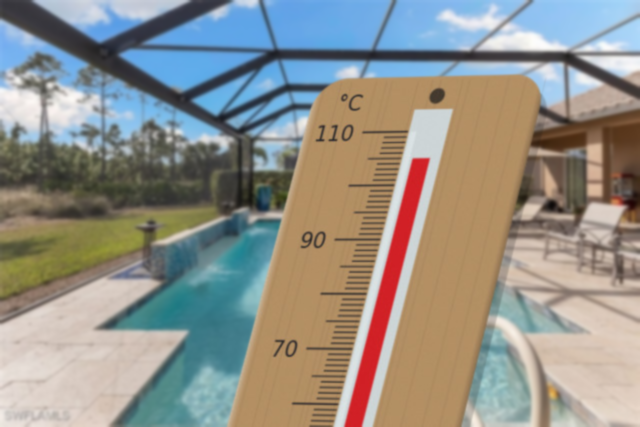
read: {"value": 105, "unit": "°C"}
